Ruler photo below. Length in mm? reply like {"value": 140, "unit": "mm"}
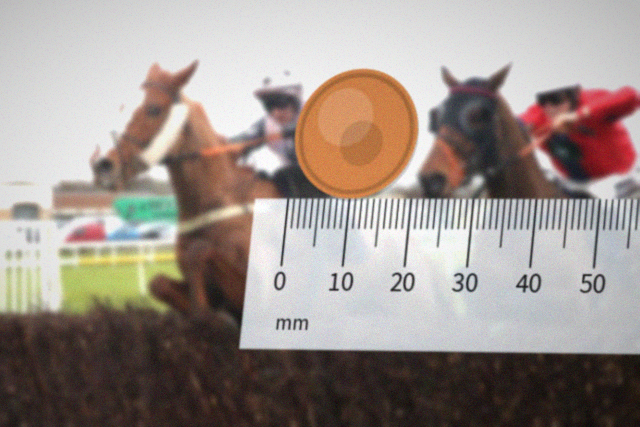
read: {"value": 20, "unit": "mm"}
